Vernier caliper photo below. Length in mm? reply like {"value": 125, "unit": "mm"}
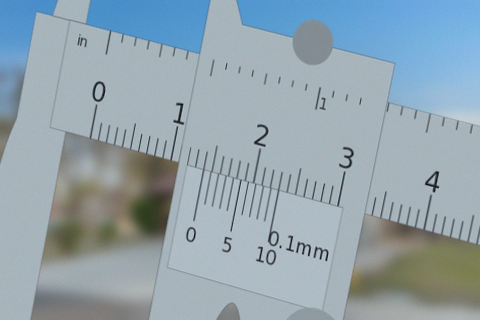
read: {"value": 14.0, "unit": "mm"}
